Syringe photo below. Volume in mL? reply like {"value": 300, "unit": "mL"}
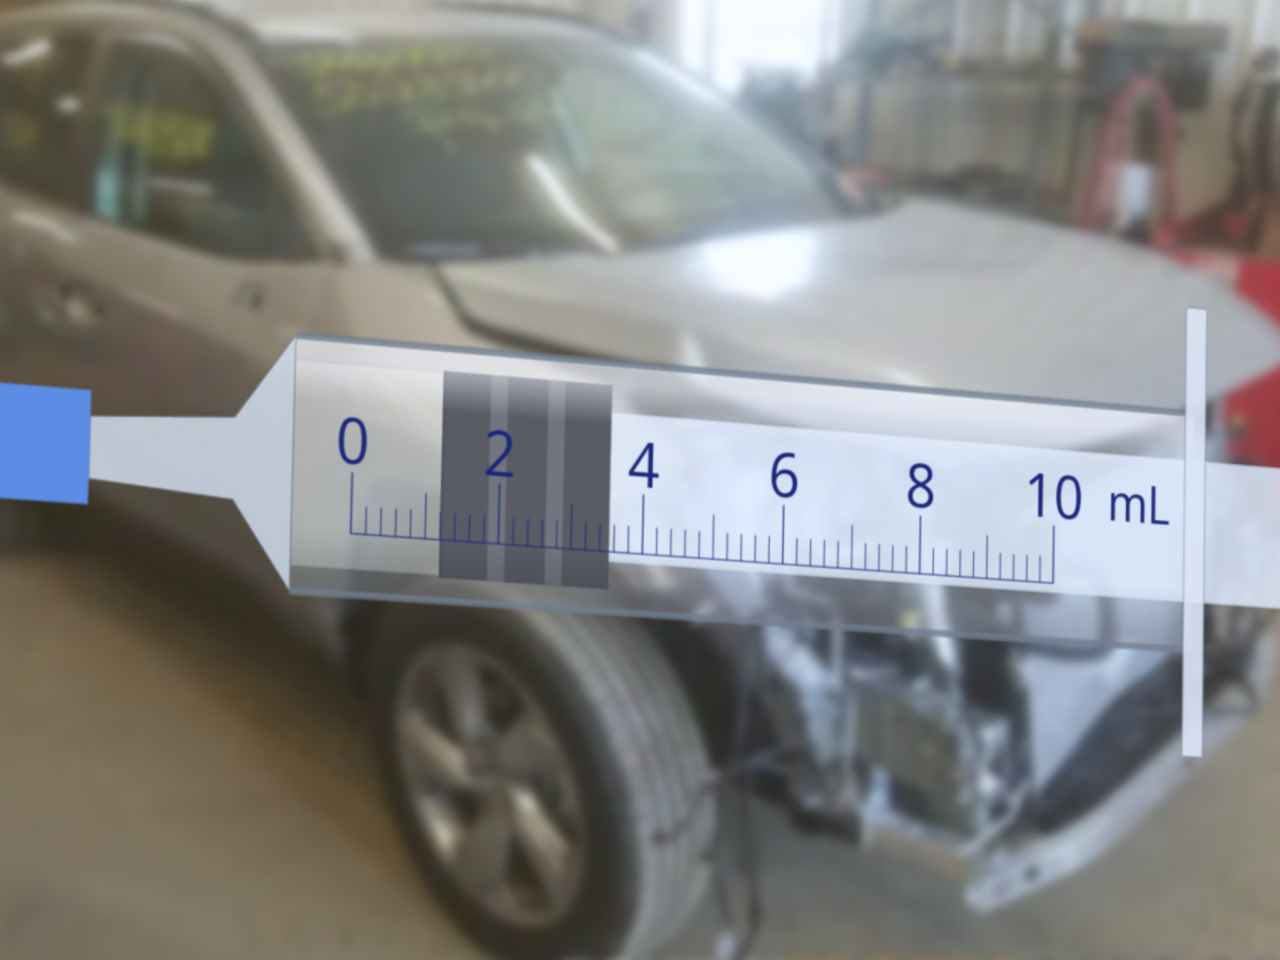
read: {"value": 1.2, "unit": "mL"}
